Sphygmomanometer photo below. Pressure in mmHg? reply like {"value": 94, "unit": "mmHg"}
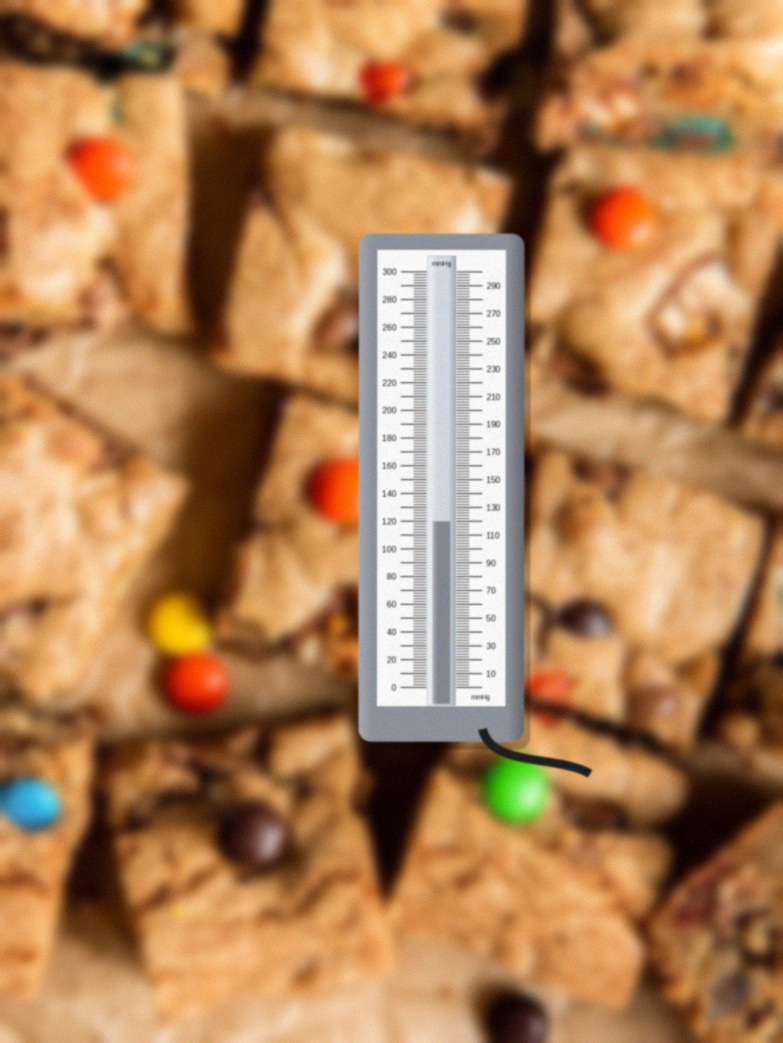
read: {"value": 120, "unit": "mmHg"}
